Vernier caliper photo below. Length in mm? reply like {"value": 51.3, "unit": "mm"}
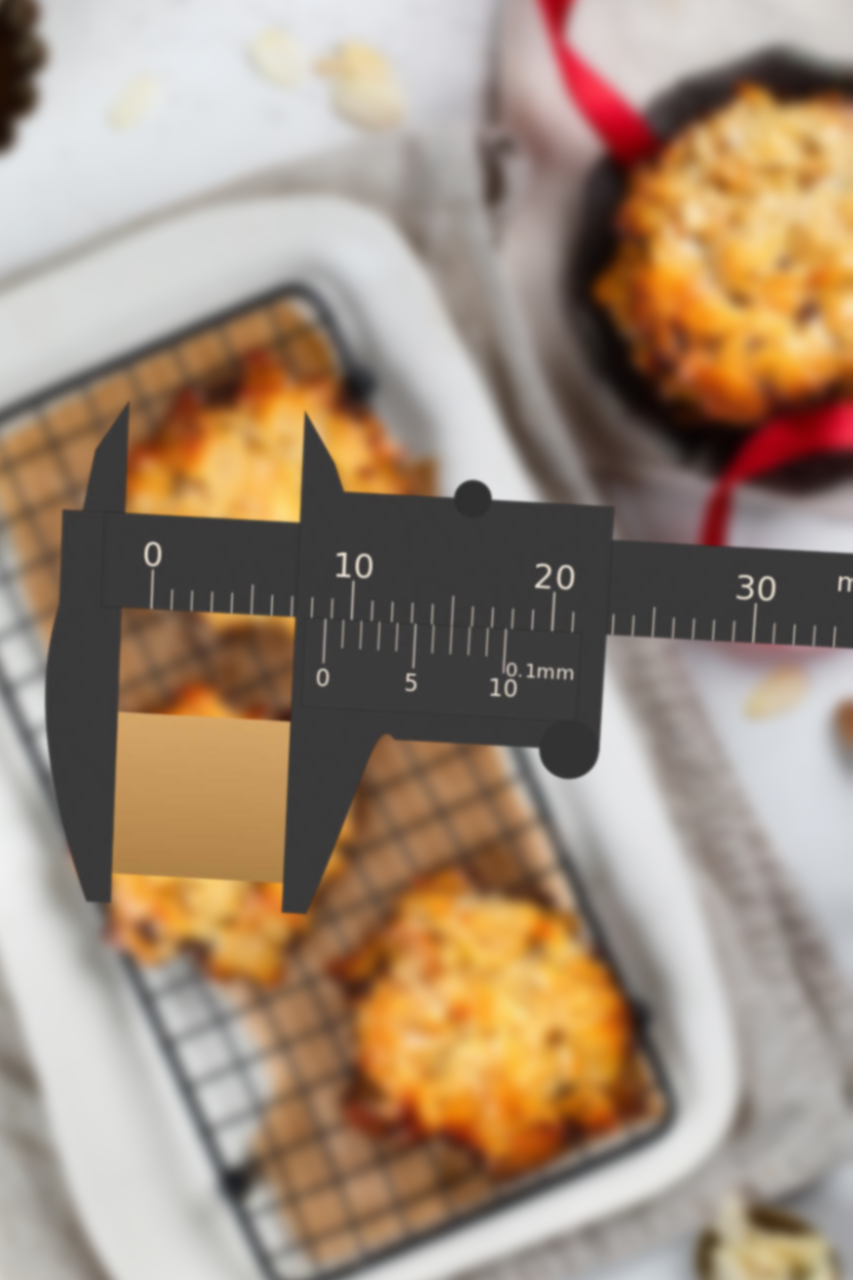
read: {"value": 8.7, "unit": "mm"}
